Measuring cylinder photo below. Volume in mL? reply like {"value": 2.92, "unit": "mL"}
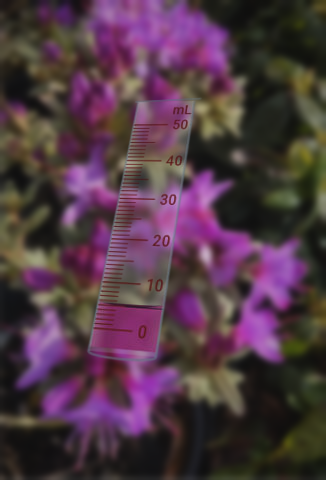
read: {"value": 5, "unit": "mL"}
